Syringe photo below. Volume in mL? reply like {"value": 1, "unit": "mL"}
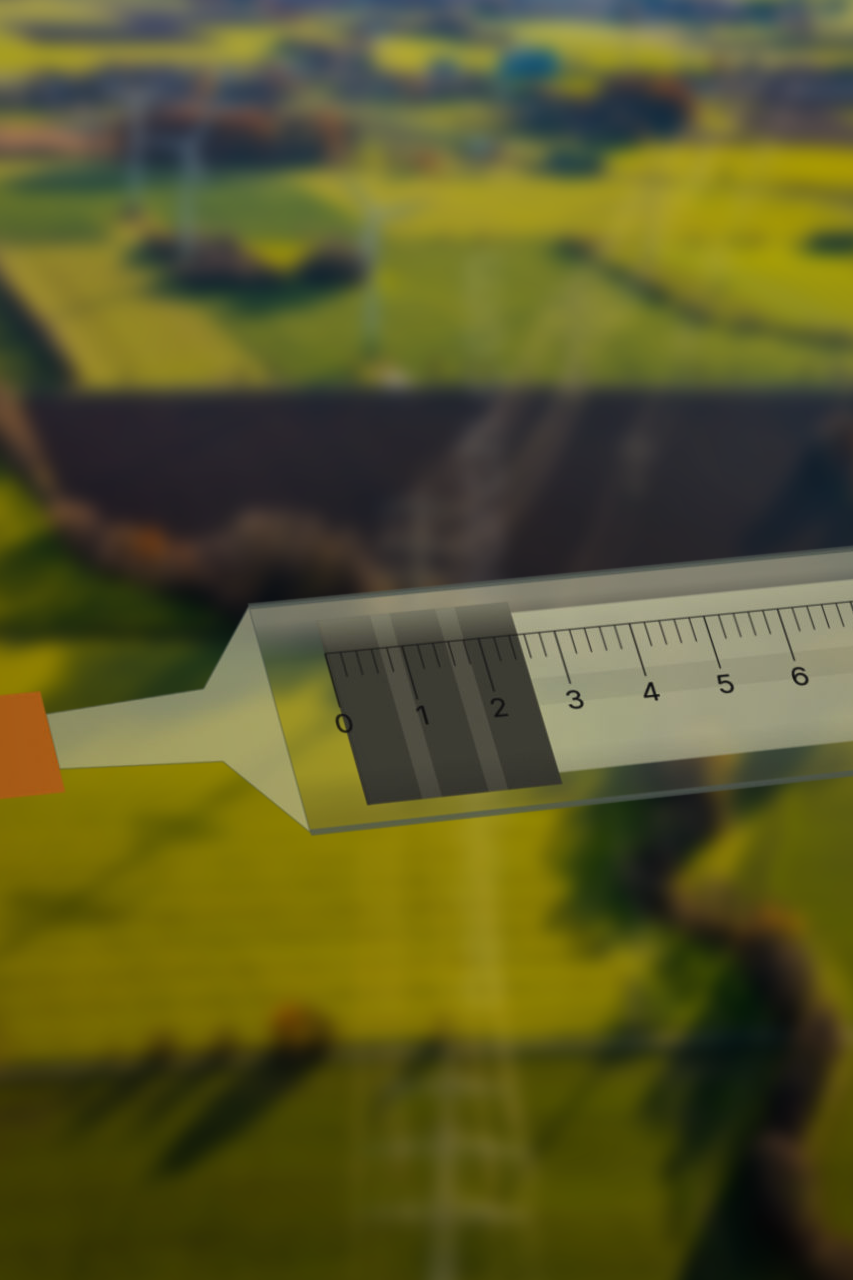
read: {"value": 0, "unit": "mL"}
